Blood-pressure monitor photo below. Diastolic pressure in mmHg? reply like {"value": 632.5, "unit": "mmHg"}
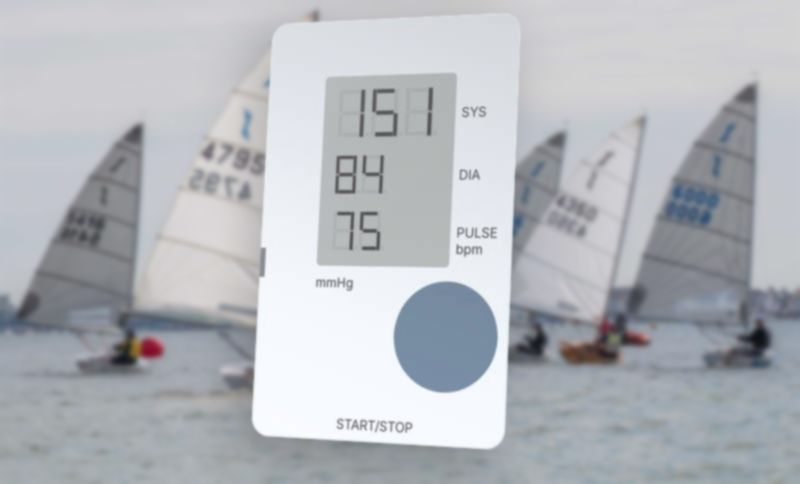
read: {"value": 84, "unit": "mmHg"}
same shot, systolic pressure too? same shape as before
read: {"value": 151, "unit": "mmHg"}
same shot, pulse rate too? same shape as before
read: {"value": 75, "unit": "bpm"}
